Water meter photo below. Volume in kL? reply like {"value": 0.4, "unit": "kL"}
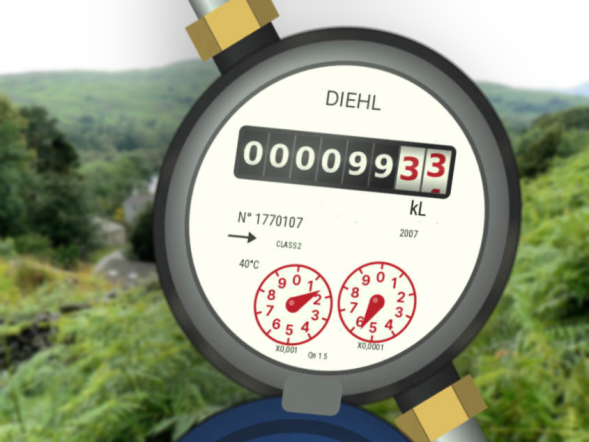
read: {"value": 99.3315, "unit": "kL"}
